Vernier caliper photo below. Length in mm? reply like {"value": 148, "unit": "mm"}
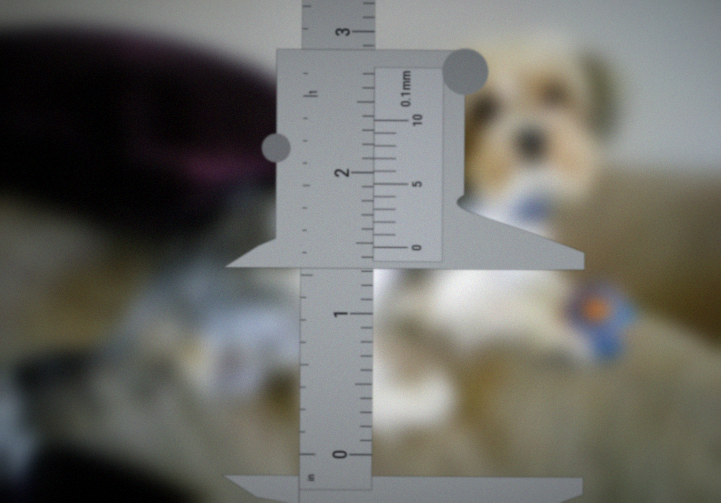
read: {"value": 14.7, "unit": "mm"}
